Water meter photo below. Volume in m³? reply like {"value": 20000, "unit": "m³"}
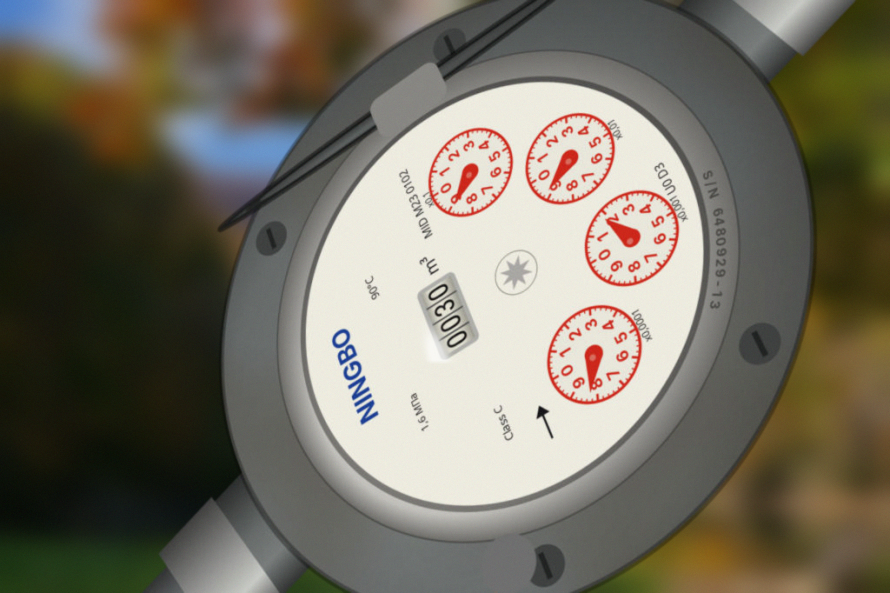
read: {"value": 30.8918, "unit": "m³"}
